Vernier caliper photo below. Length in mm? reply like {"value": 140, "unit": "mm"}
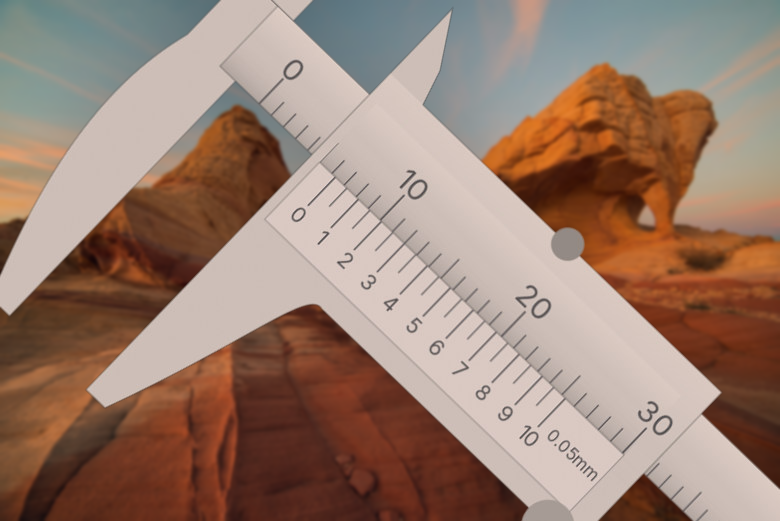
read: {"value": 6.3, "unit": "mm"}
